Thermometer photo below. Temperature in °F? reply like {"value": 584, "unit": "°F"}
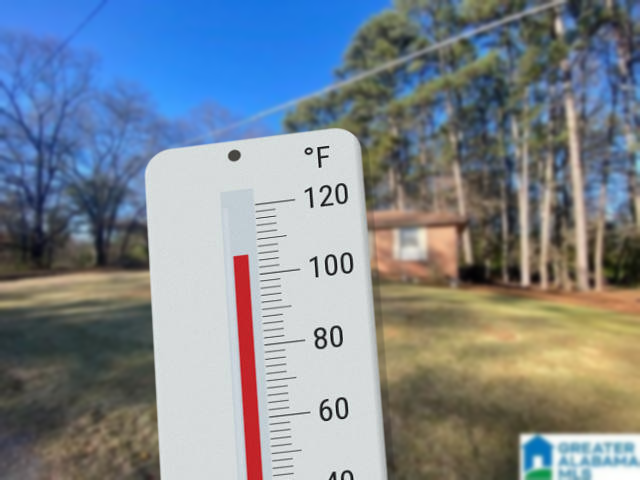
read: {"value": 106, "unit": "°F"}
